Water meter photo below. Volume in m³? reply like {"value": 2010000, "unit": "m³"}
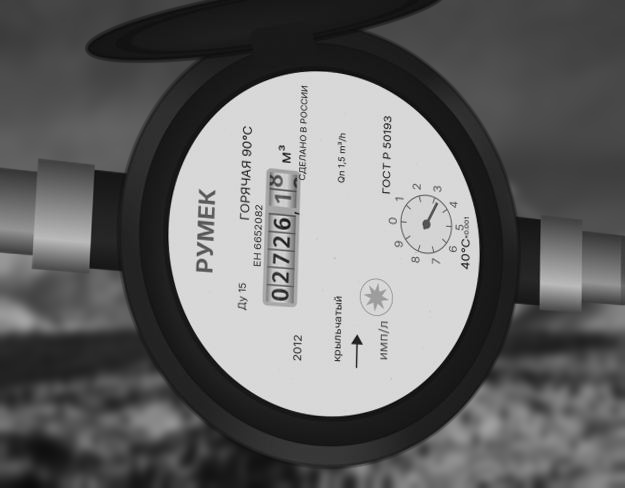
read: {"value": 2726.183, "unit": "m³"}
